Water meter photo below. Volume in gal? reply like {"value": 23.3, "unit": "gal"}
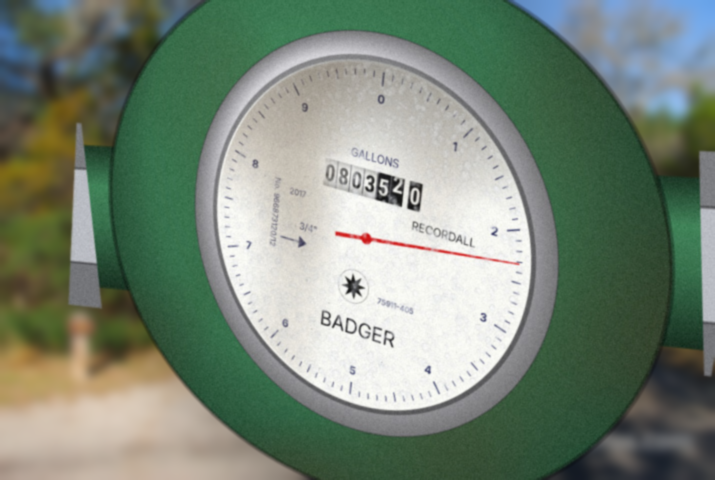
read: {"value": 803522.3, "unit": "gal"}
